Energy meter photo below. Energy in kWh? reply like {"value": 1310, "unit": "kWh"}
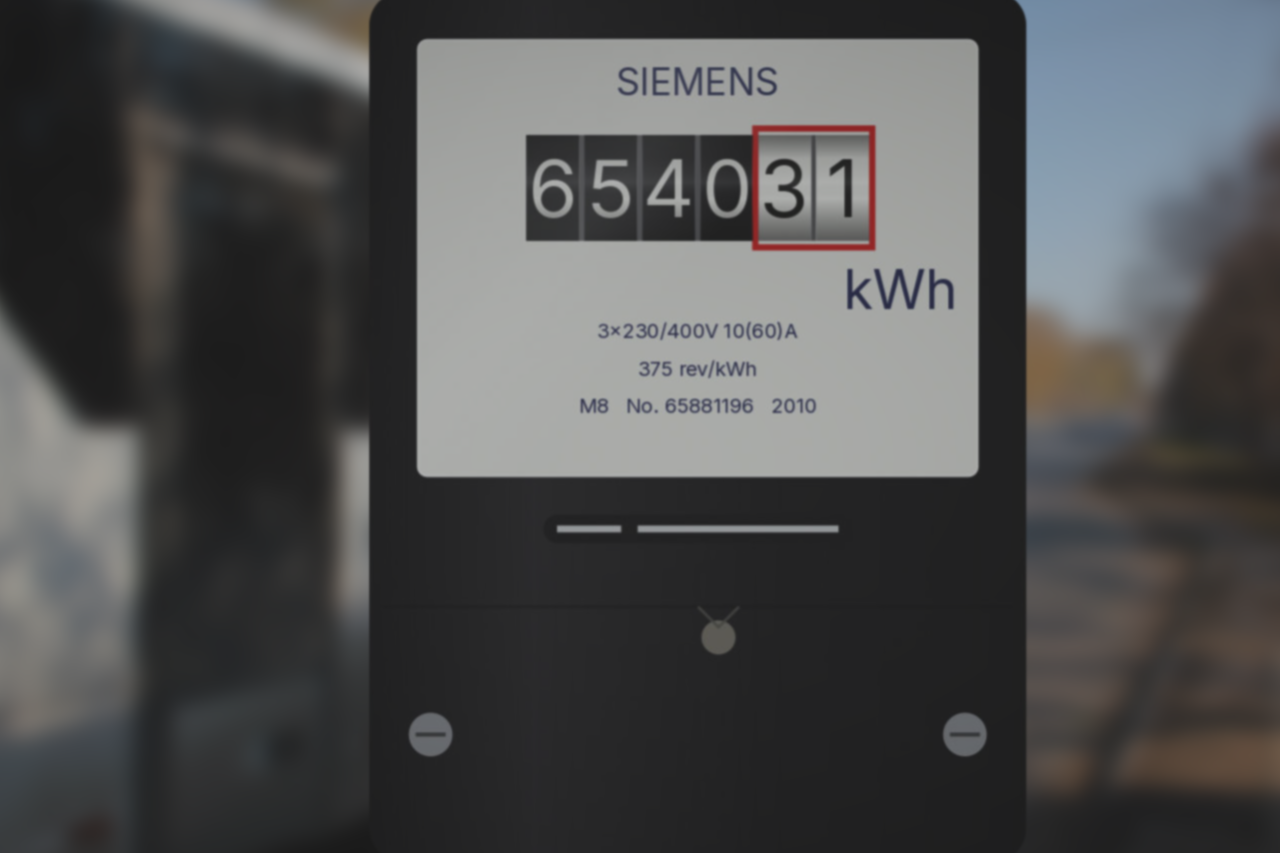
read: {"value": 6540.31, "unit": "kWh"}
